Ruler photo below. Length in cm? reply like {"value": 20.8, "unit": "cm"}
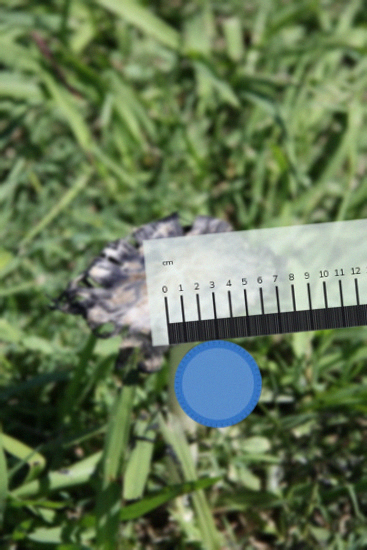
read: {"value": 5.5, "unit": "cm"}
